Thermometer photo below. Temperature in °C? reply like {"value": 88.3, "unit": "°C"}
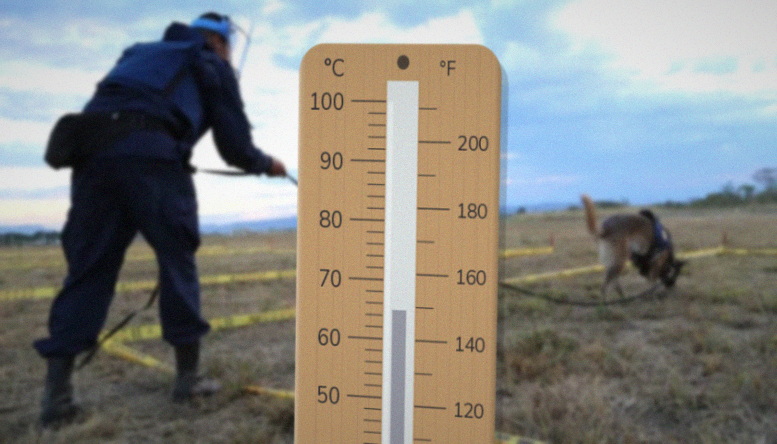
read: {"value": 65, "unit": "°C"}
